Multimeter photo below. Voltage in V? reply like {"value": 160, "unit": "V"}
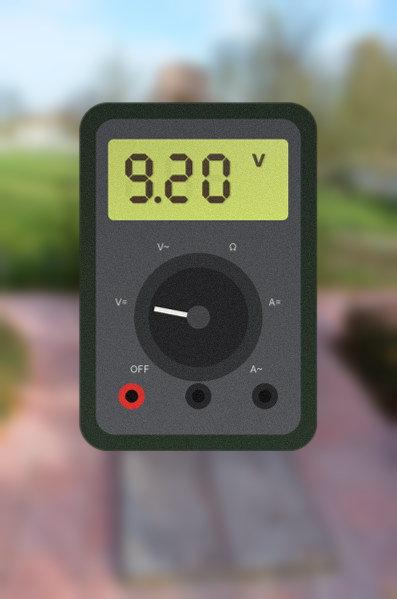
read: {"value": 9.20, "unit": "V"}
